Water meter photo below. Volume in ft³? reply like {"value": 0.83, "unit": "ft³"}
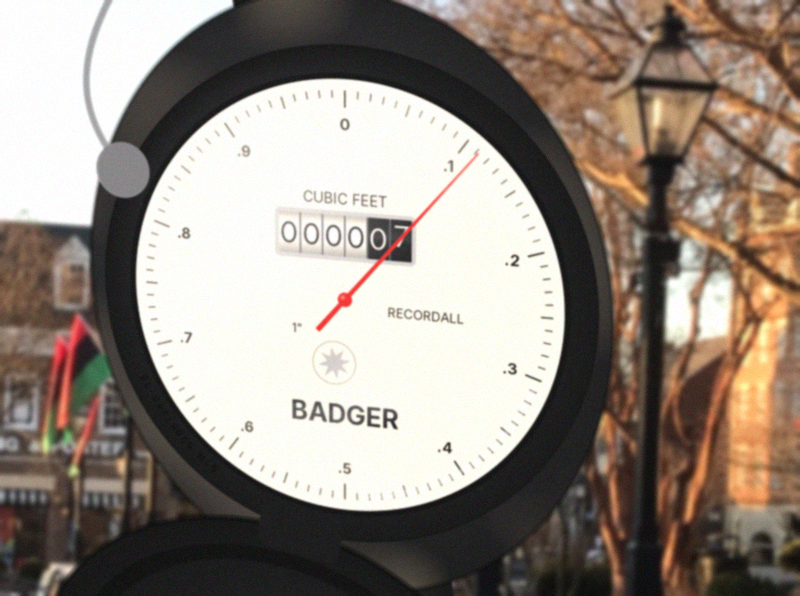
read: {"value": 7.11, "unit": "ft³"}
